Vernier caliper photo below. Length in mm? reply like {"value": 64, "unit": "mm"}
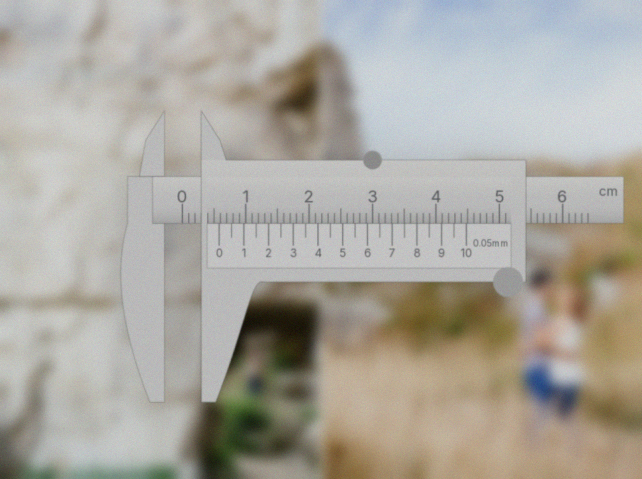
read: {"value": 5.8, "unit": "mm"}
